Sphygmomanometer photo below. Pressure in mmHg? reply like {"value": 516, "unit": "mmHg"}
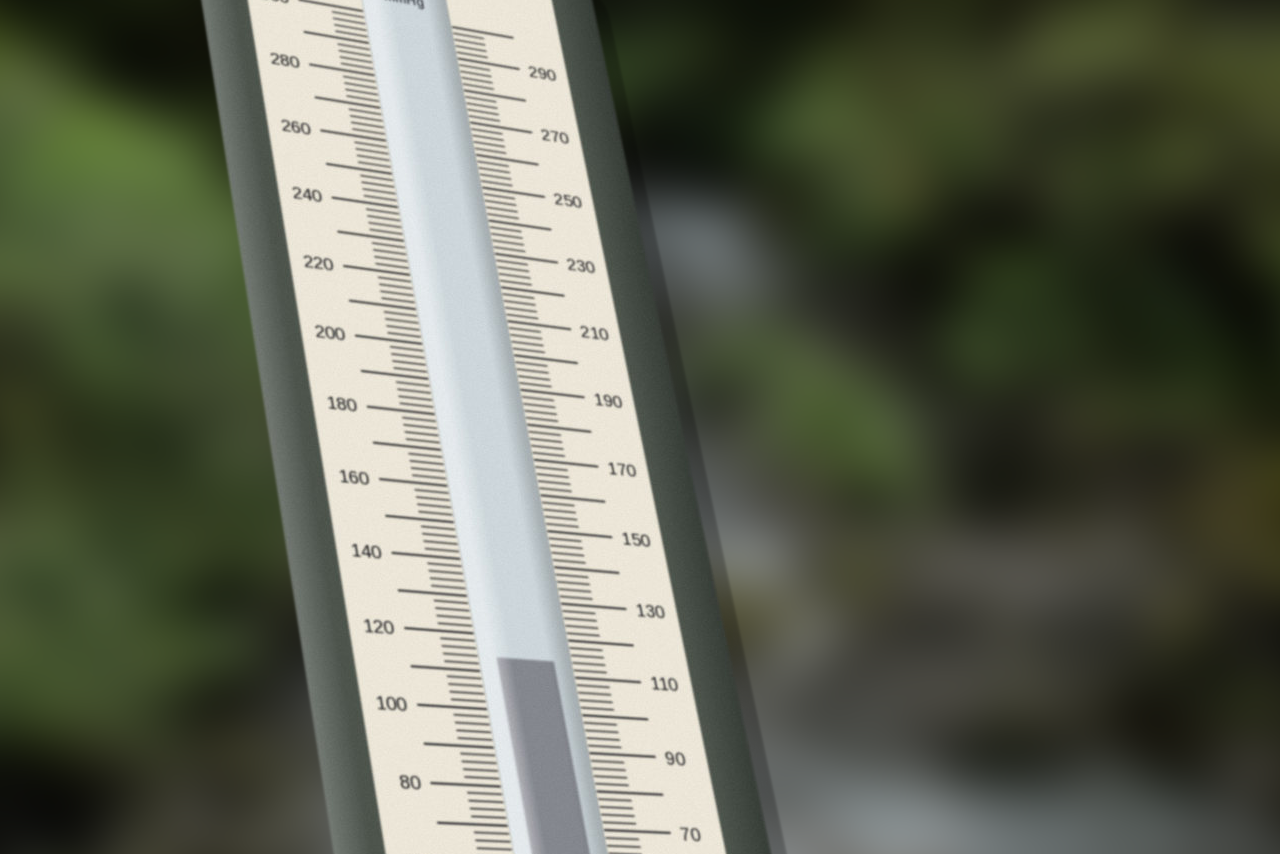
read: {"value": 114, "unit": "mmHg"}
